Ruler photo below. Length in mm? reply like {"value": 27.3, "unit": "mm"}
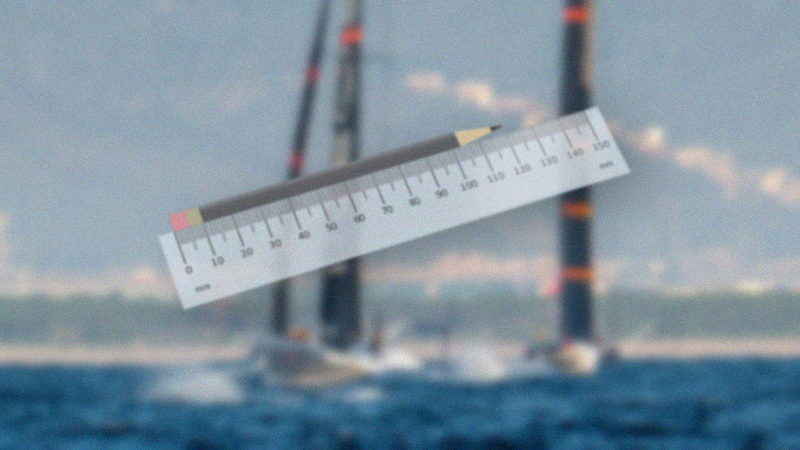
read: {"value": 120, "unit": "mm"}
